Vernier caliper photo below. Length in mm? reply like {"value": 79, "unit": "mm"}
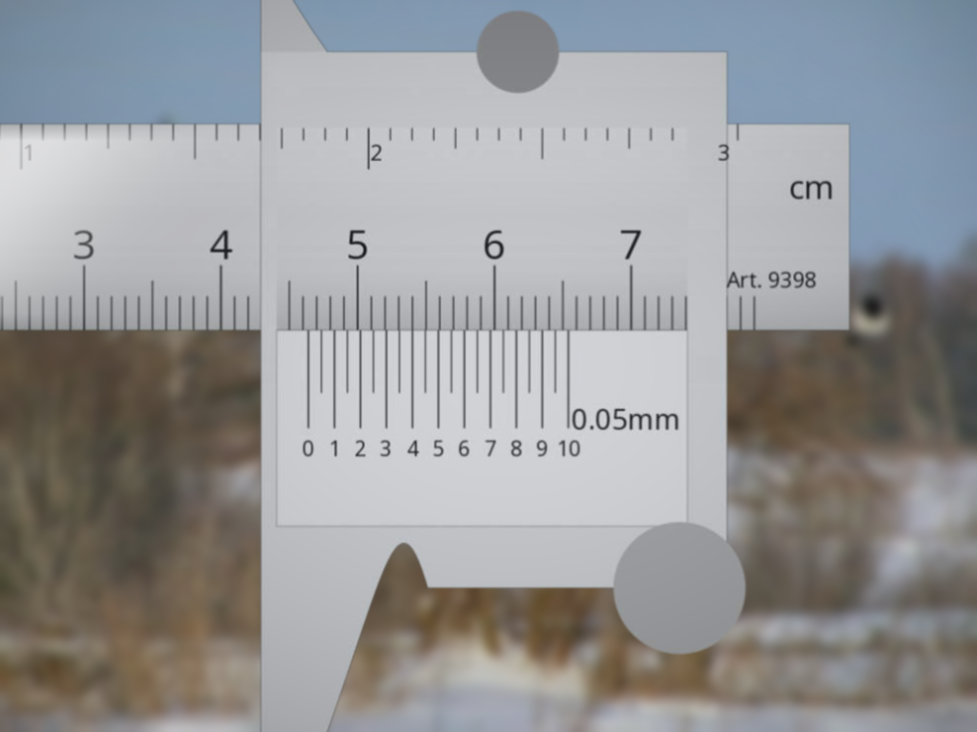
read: {"value": 46.4, "unit": "mm"}
